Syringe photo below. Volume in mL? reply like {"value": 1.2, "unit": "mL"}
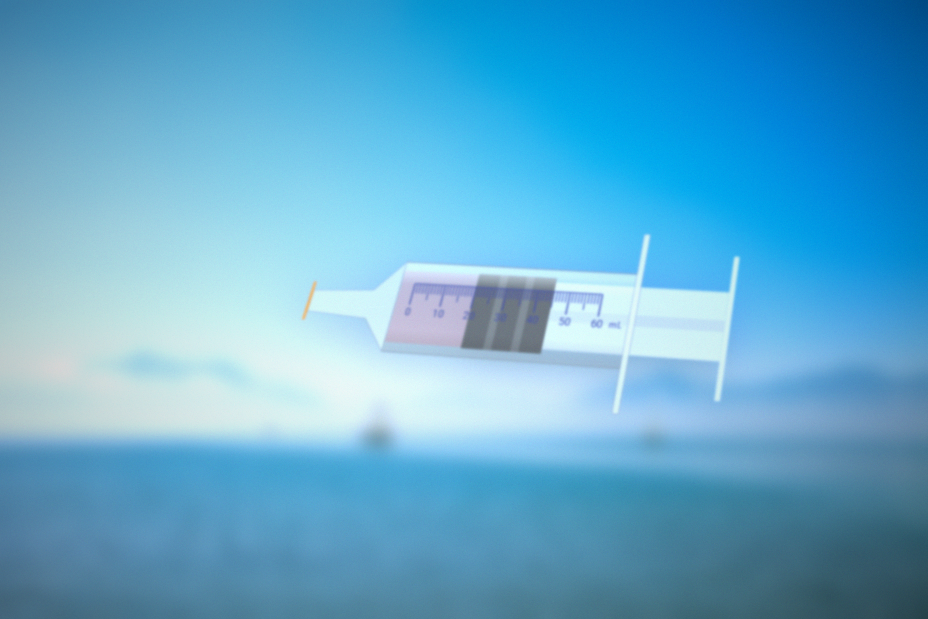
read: {"value": 20, "unit": "mL"}
